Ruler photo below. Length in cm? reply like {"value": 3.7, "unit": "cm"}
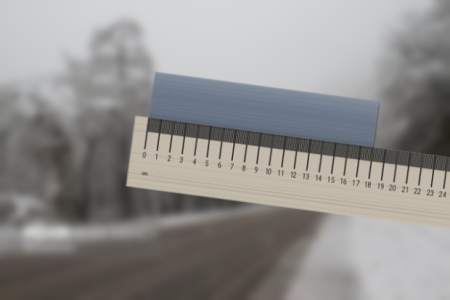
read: {"value": 18, "unit": "cm"}
